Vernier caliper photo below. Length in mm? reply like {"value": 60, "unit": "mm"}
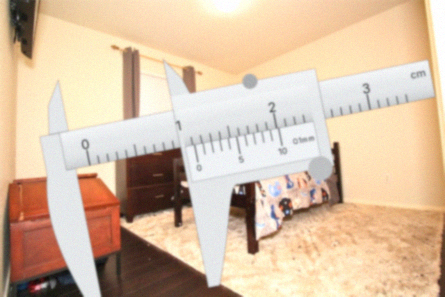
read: {"value": 11.2, "unit": "mm"}
